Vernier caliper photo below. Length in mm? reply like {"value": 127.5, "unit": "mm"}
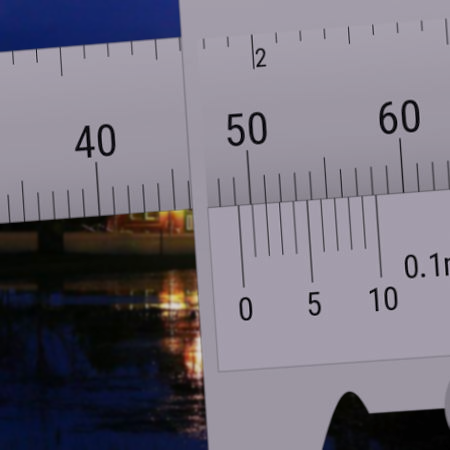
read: {"value": 49.2, "unit": "mm"}
